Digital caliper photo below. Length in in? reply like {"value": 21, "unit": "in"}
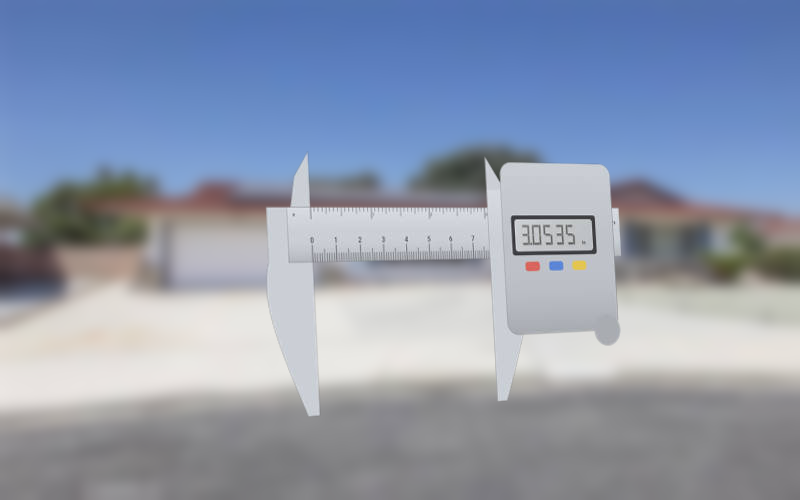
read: {"value": 3.0535, "unit": "in"}
